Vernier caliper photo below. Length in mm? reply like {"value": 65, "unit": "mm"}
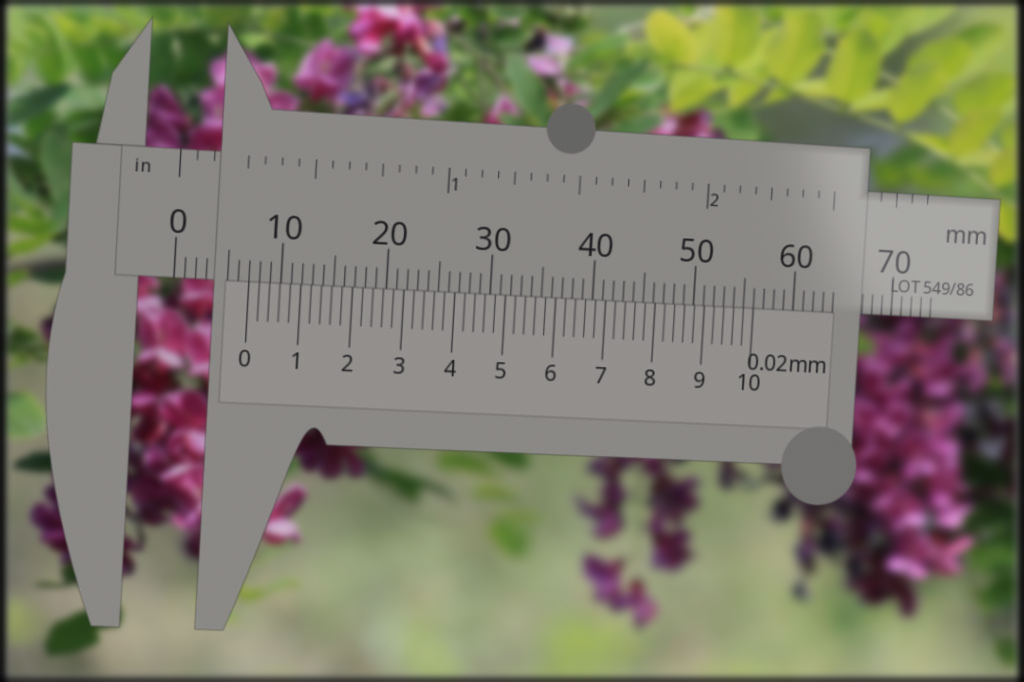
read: {"value": 7.0, "unit": "mm"}
